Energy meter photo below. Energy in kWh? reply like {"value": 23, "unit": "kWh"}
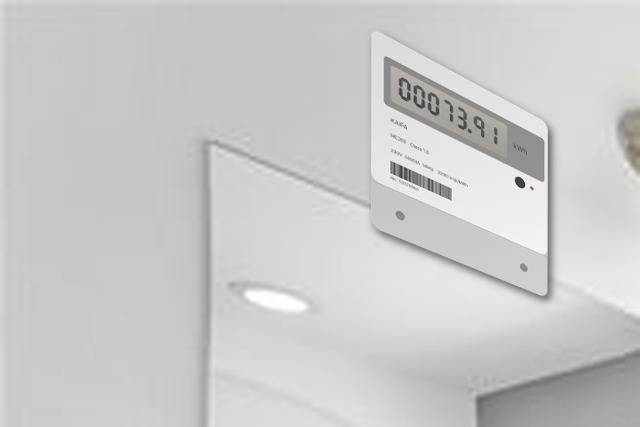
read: {"value": 73.91, "unit": "kWh"}
